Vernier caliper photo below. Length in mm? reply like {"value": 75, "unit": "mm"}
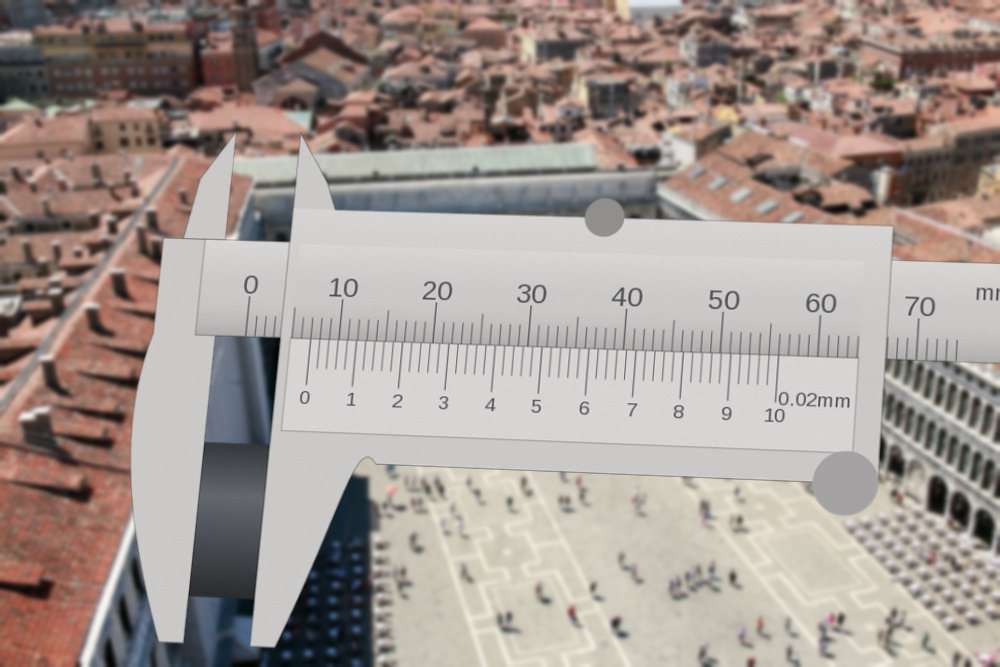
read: {"value": 7.0, "unit": "mm"}
